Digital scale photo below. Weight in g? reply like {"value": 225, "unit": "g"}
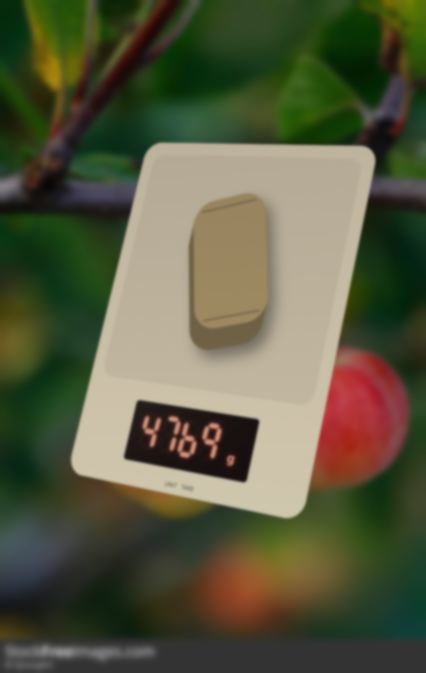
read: {"value": 4769, "unit": "g"}
